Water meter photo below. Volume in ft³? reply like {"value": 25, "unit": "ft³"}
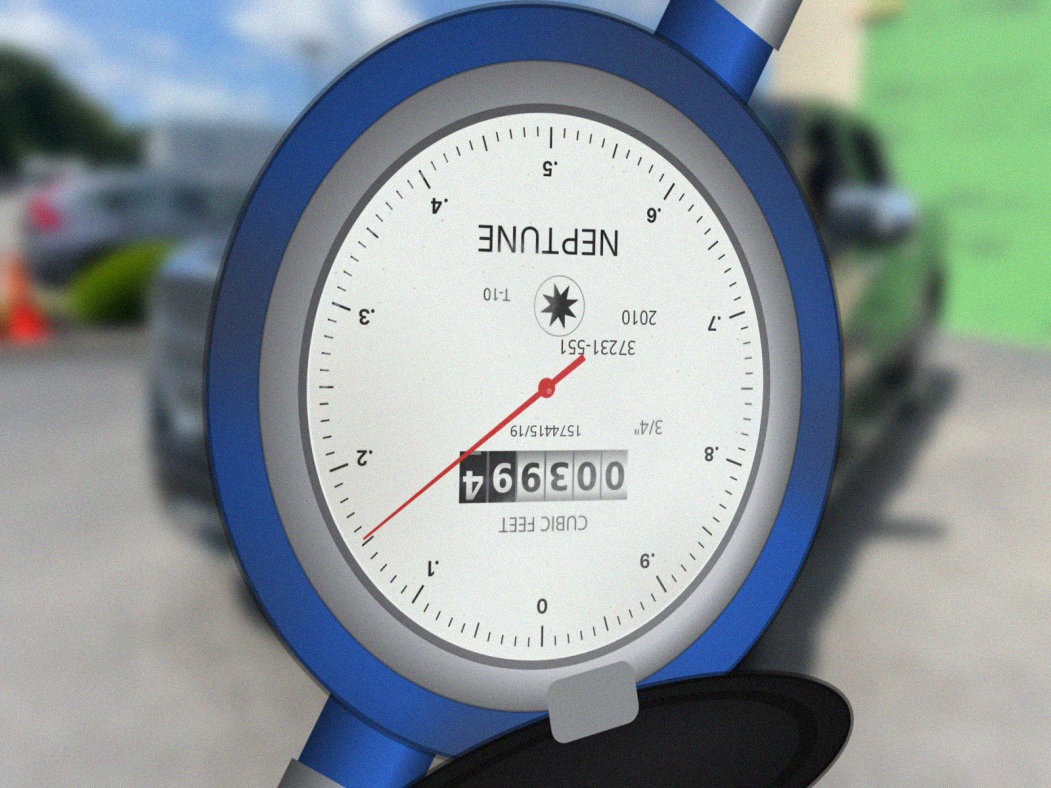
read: {"value": 3994.15, "unit": "ft³"}
